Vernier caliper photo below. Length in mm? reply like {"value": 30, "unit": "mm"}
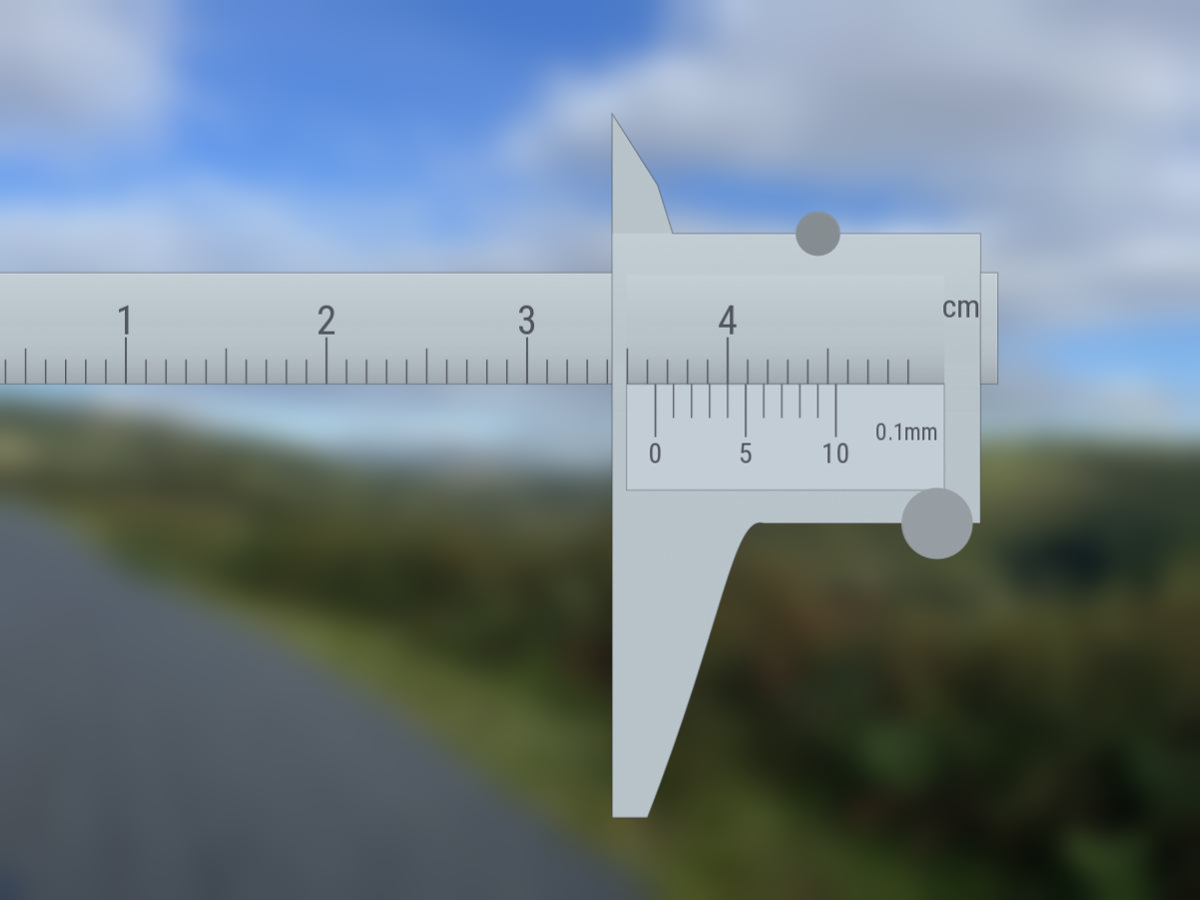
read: {"value": 36.4, "unit": "mm"}
